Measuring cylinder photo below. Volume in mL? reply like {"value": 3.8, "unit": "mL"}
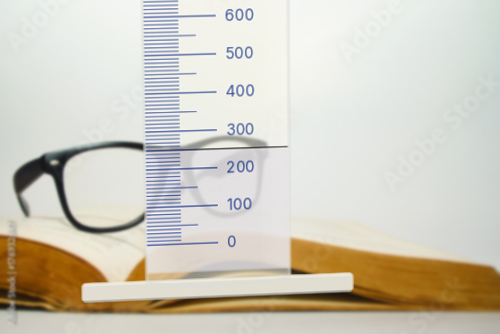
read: {"value": 250, "unit": "mL"}
